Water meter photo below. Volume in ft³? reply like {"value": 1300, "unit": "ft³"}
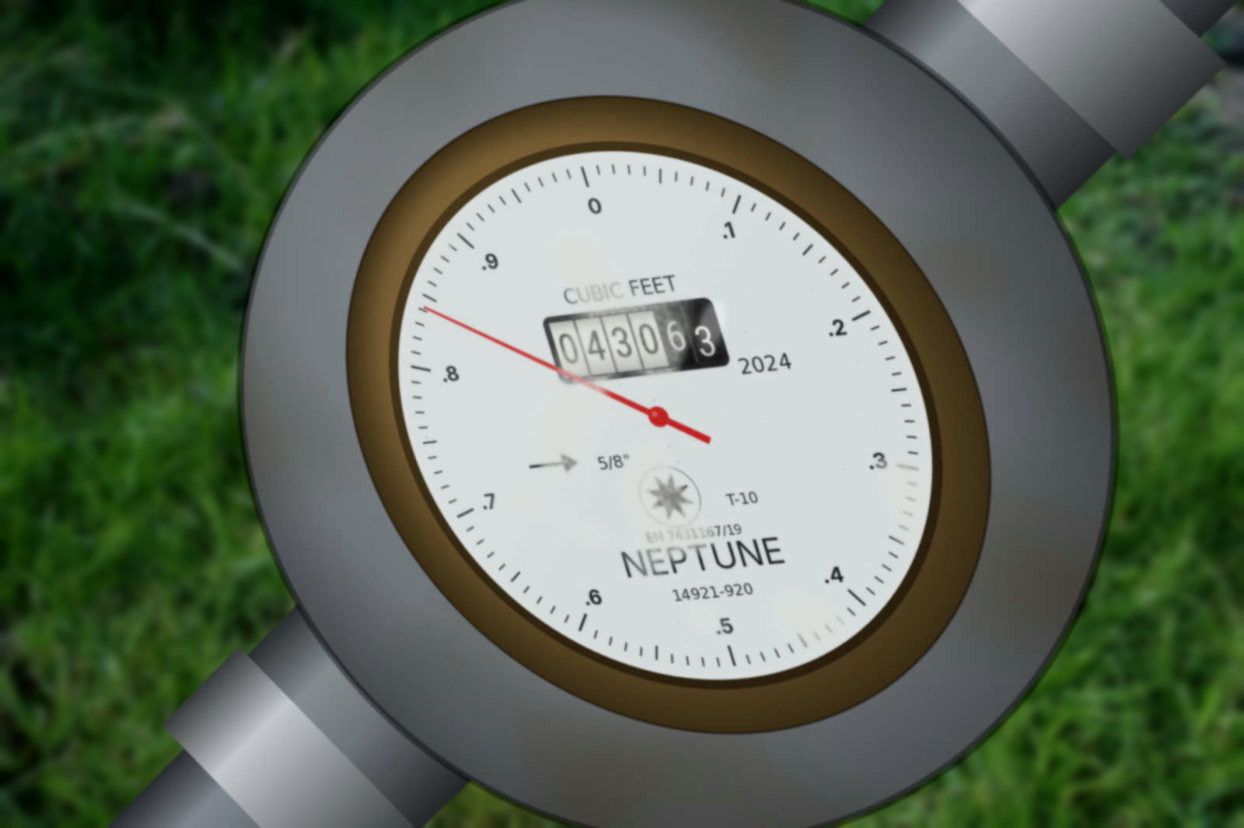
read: {"value": 43062.84, "unit": "ft³"}
